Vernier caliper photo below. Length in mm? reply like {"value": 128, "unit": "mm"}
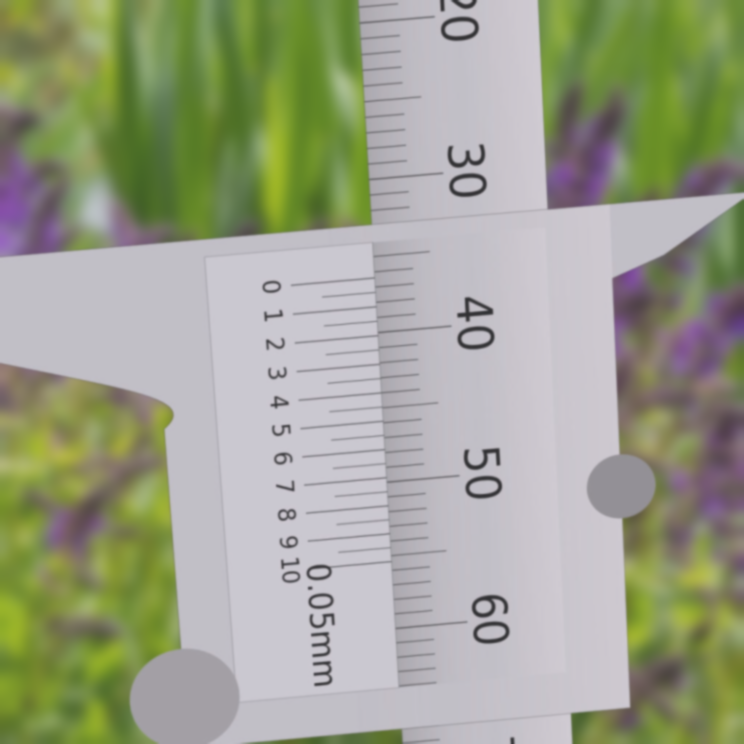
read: {"value": 36.4, "unit": "mm"}
